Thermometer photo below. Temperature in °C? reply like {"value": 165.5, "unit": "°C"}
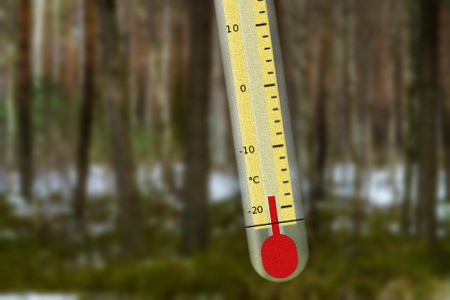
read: {"value": -18, "unit": "°C"}
